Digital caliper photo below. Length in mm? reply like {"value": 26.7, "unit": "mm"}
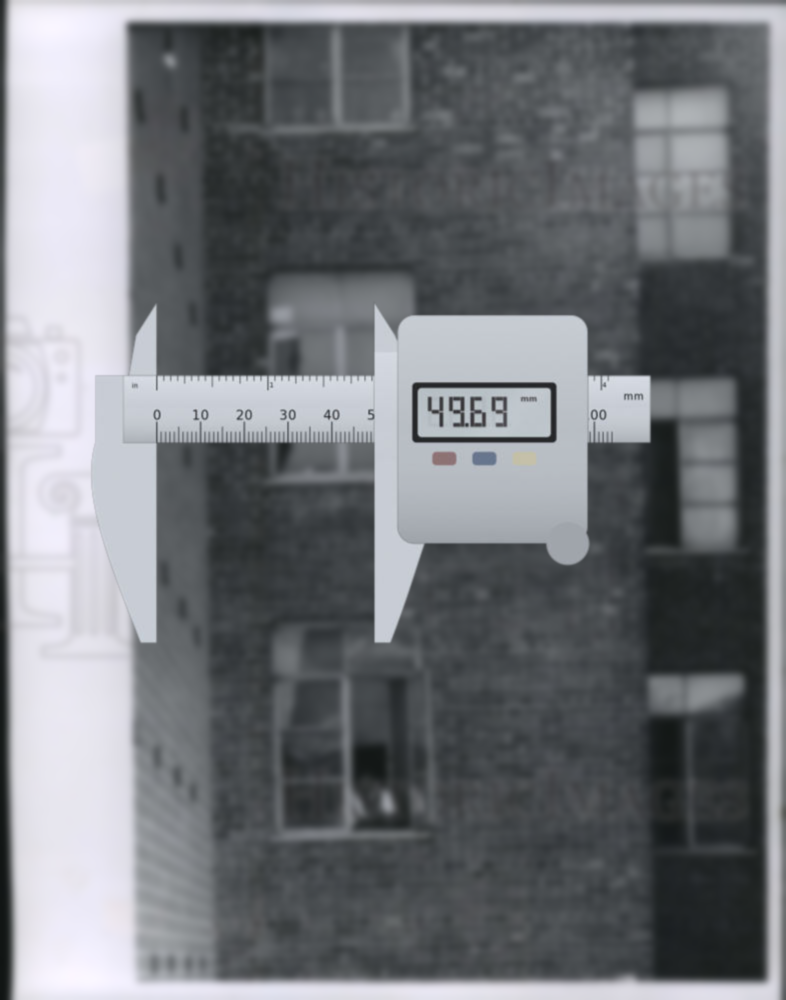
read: {"value": 49.69, "unit": "mm"}
